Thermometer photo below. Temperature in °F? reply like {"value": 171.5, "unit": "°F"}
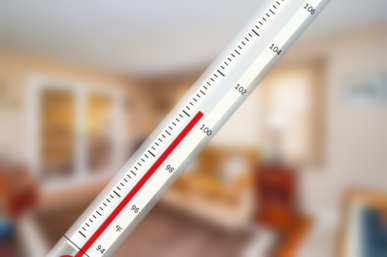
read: {"value": 100.4, "unit": "°F"}
